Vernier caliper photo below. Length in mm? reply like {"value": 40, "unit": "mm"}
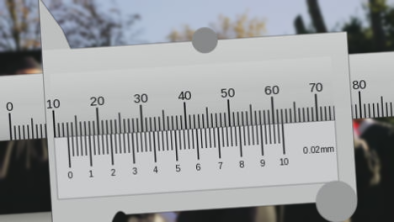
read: {"value": 13.0, "unit": "mm"}
